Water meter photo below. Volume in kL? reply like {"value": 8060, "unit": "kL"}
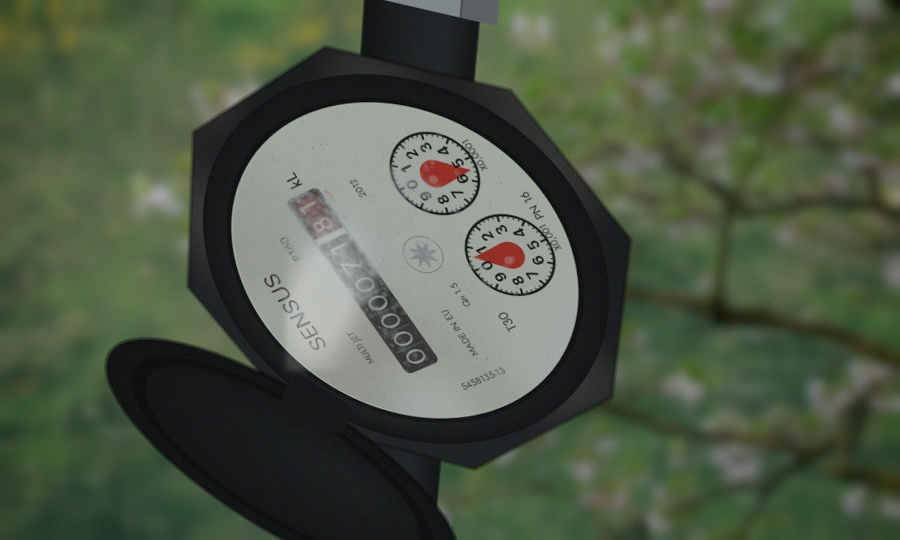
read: {"value": 71.8105, "unit": "kL"}
